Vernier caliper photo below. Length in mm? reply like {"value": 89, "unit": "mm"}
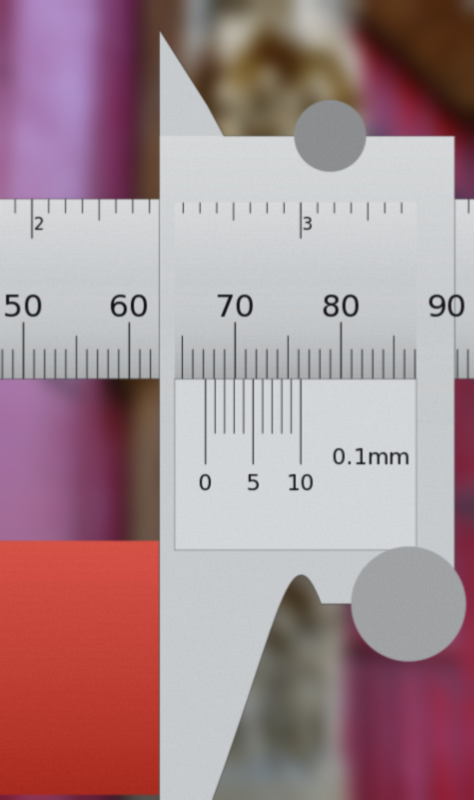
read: {"value": 67.2, "unit": "mm"}
